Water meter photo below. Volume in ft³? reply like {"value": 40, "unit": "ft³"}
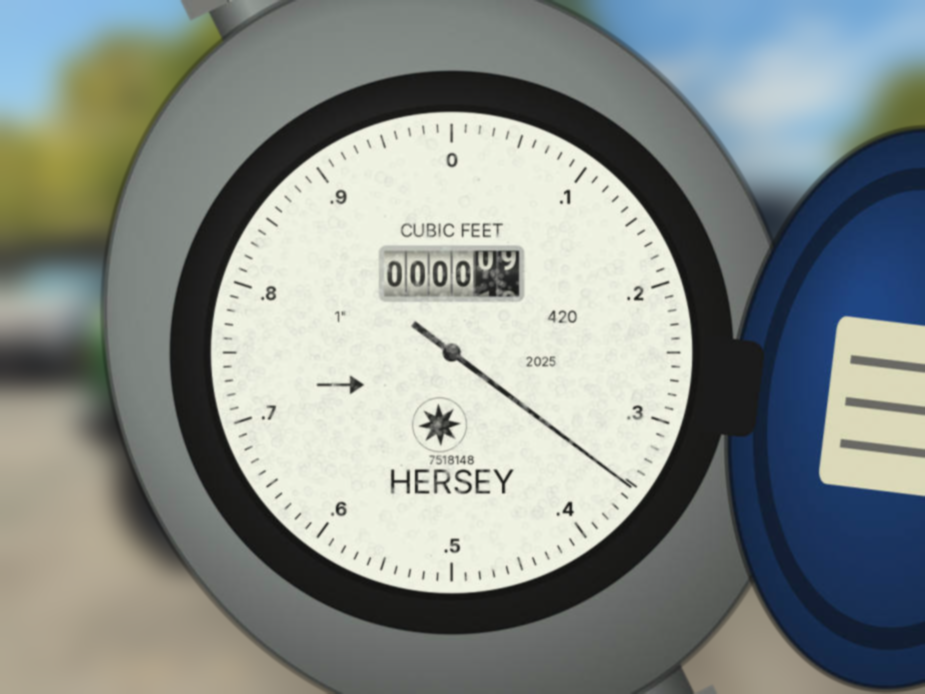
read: {"value": 9.35, "unit": "ft³"}
